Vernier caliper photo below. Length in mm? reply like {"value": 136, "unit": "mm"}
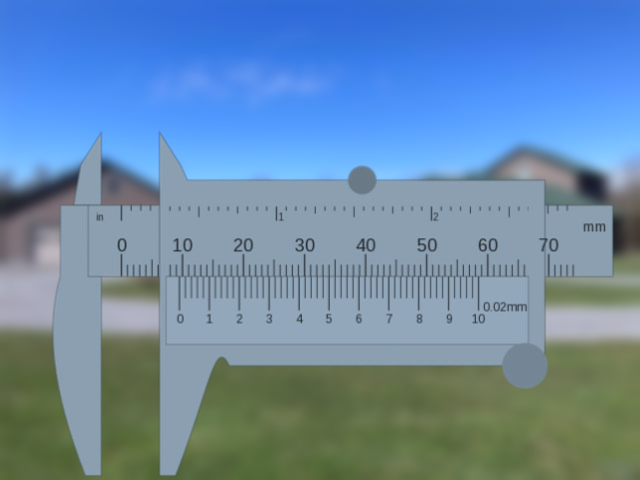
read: {"value": 9.5, "unit": "mm"}
